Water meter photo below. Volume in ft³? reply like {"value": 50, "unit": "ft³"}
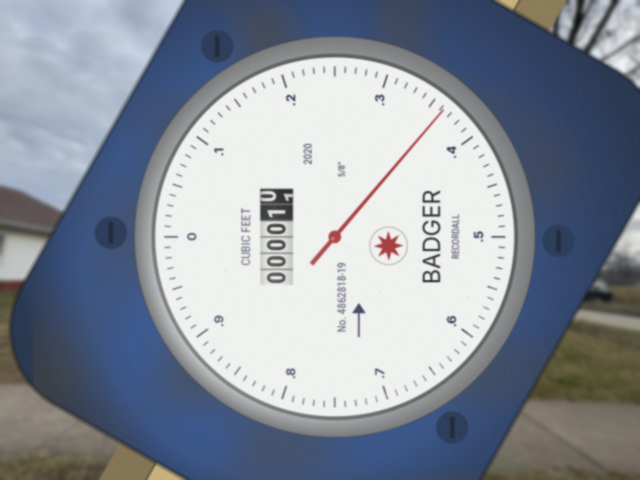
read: {"value": 10.36, "unit": "ft³"}
